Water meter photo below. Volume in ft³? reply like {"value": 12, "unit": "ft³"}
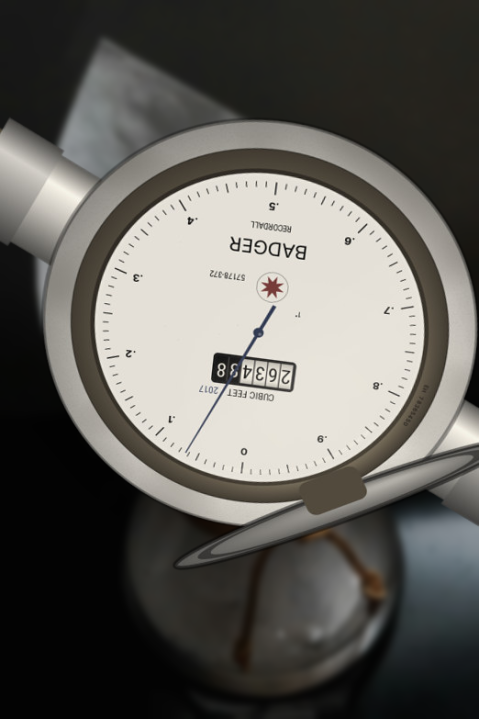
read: {"value": 263488.06, "unit": "ft³"}
